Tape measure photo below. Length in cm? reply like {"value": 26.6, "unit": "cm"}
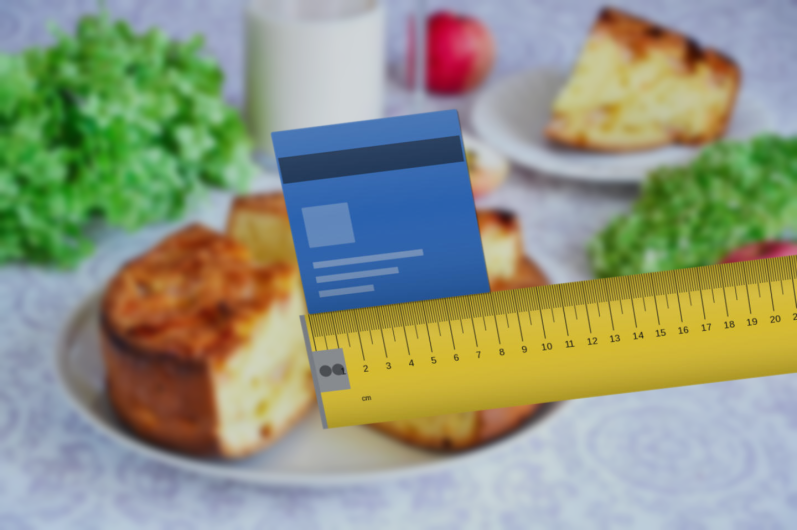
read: {"value": 8, "unit": "cm"}
